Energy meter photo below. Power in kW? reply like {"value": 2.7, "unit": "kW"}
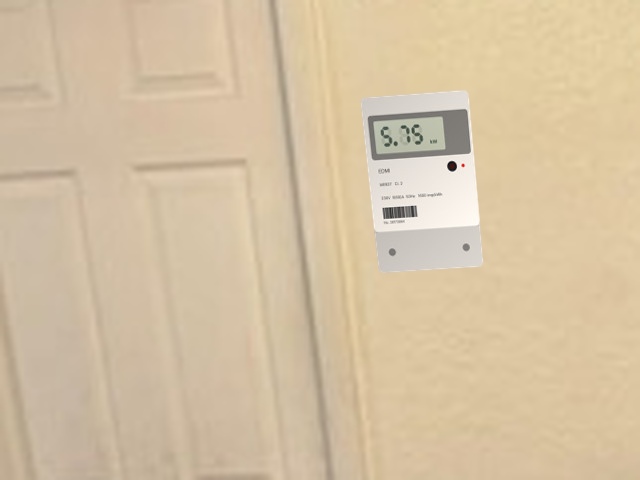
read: {"value": 5.75, "unit": "kW"}
